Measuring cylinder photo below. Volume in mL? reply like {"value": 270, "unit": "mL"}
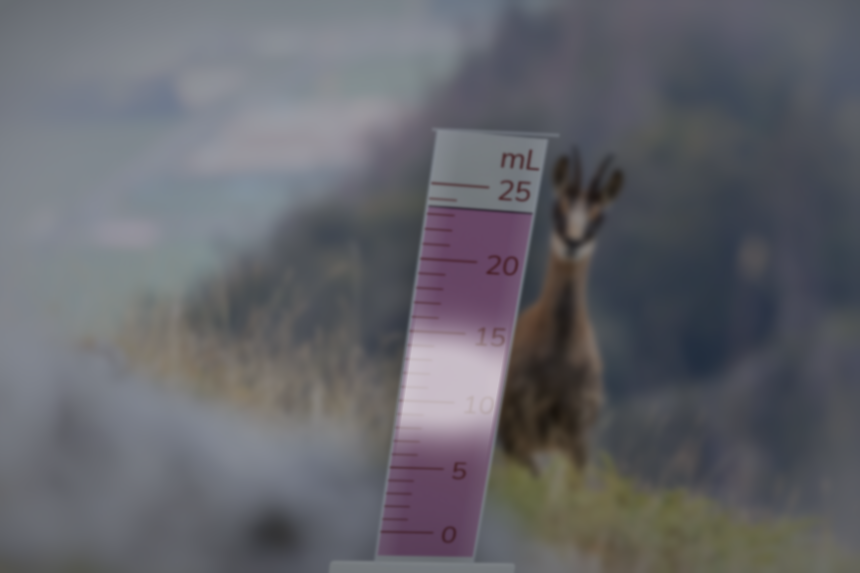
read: {"value": 23.5, "unit": "mL"}
